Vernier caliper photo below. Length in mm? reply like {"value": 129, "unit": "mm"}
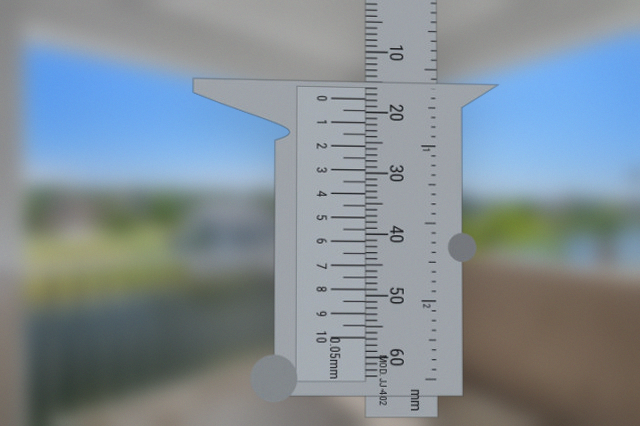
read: {"value": 17.8, "unit": "mm"}
